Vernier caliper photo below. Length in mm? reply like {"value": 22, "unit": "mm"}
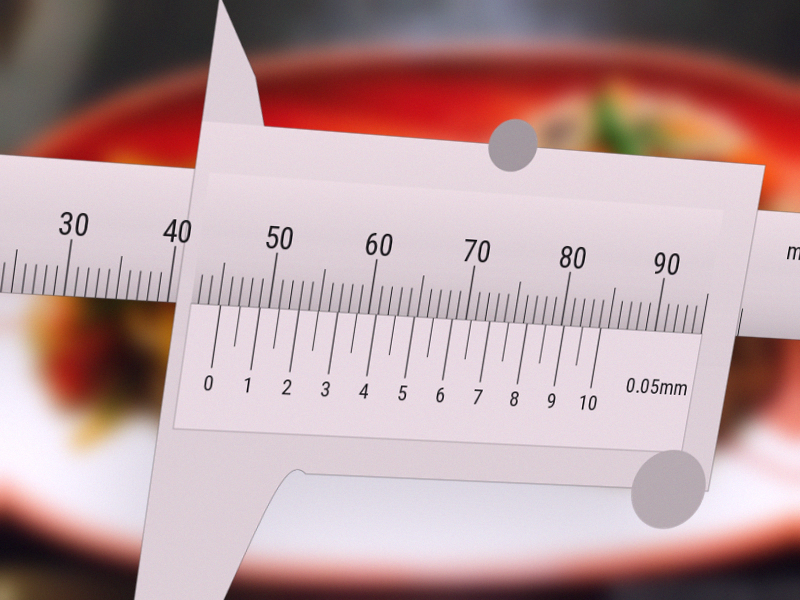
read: {"value": 45.2, "unit": "mm"}
